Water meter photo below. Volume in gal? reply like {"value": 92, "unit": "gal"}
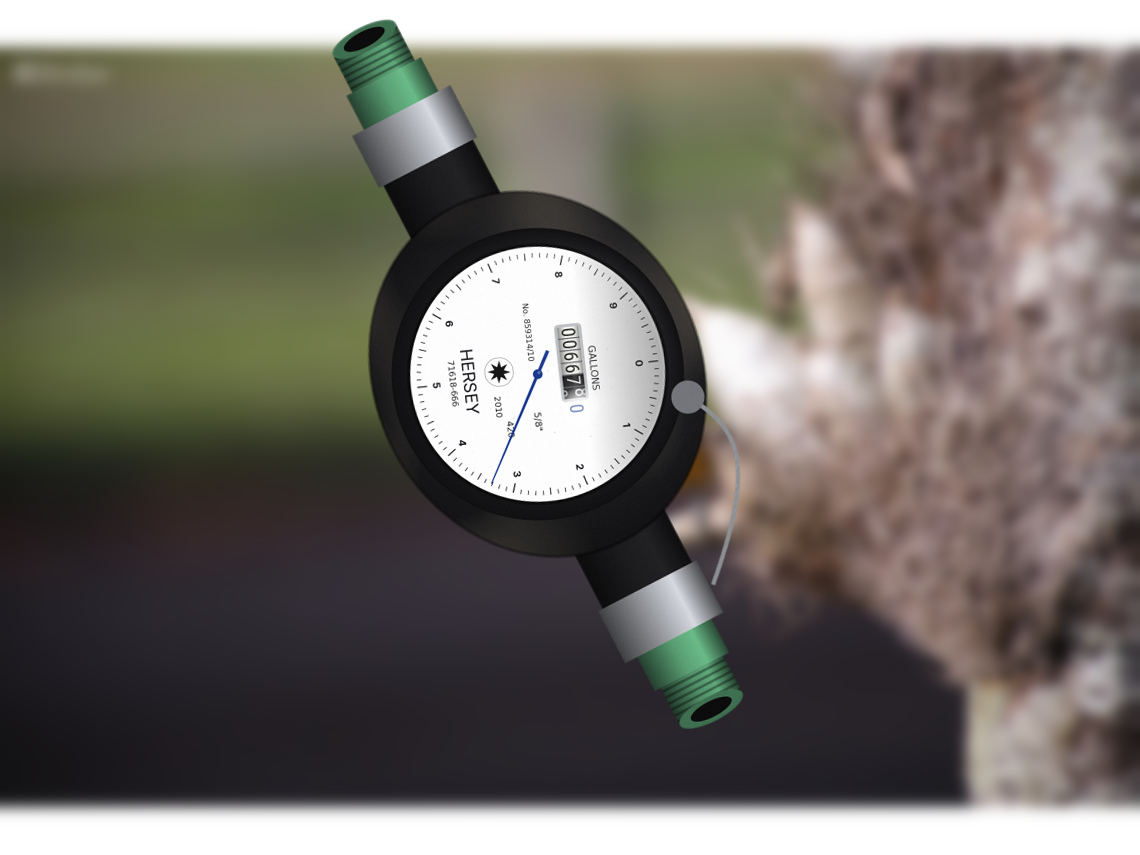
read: {"value": 66783.3, "unit": "gal"}
